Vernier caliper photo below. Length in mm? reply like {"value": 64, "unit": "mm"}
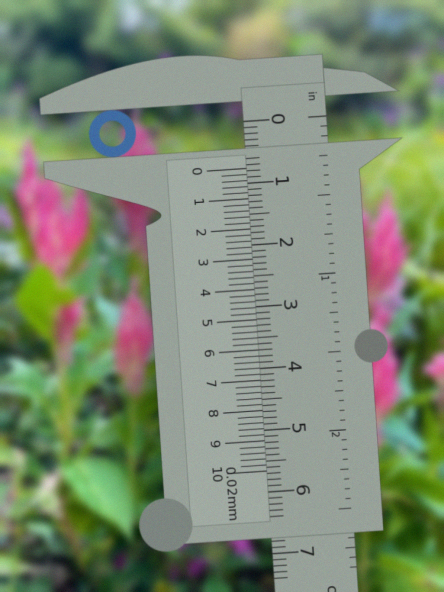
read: {"value": 7.6, "unit": "mm"}
